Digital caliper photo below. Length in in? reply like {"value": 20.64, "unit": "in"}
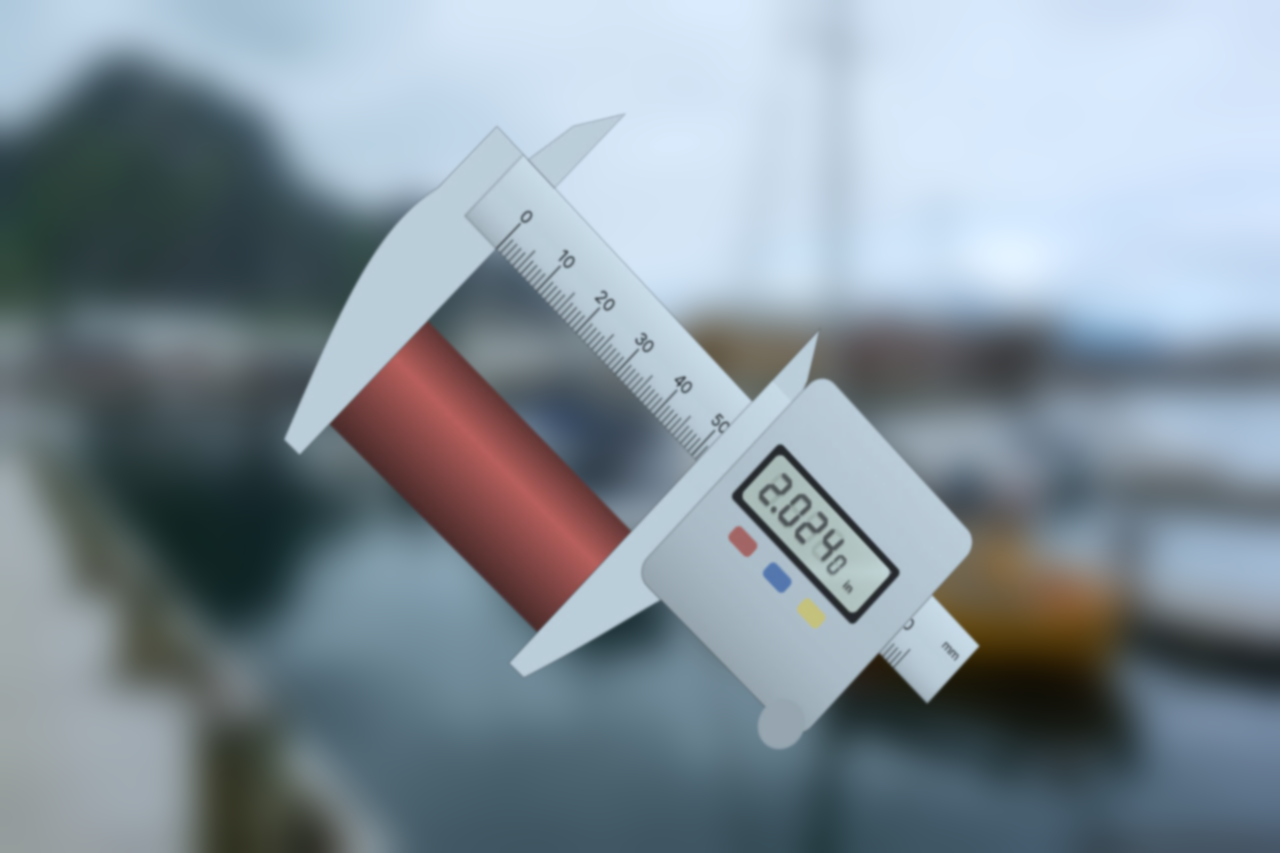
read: {"value": 2.0240, "unit": "in"}
